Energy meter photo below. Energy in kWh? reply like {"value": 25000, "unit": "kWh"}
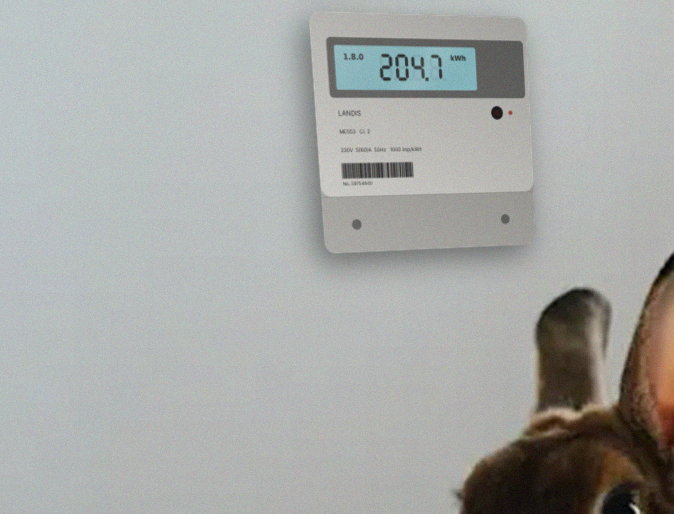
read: {"value": 204.7, "unit": "kWh"}
